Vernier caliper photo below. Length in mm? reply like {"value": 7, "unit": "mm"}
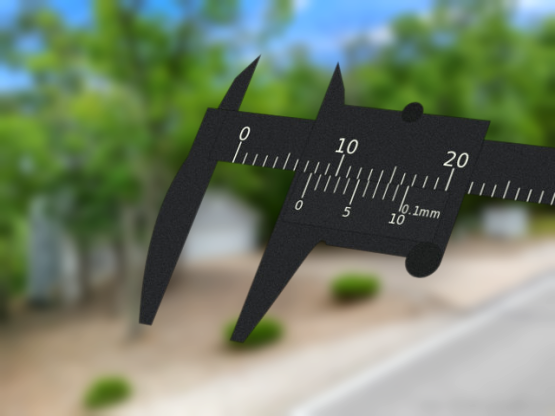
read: {"value": 7.7, "unit": "mm"}
